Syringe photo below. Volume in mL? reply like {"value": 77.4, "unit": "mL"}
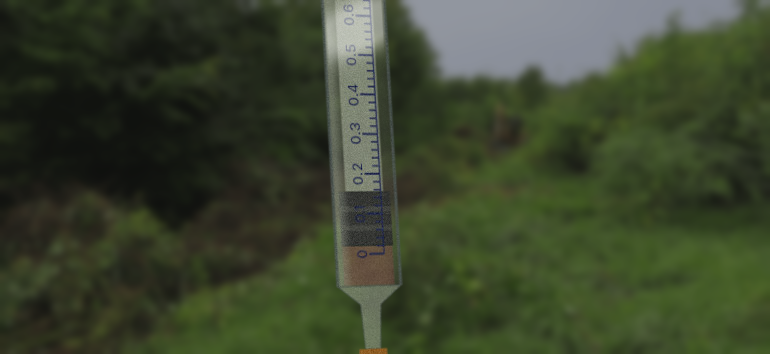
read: {"value": 0.02, "unit": "mL"}
